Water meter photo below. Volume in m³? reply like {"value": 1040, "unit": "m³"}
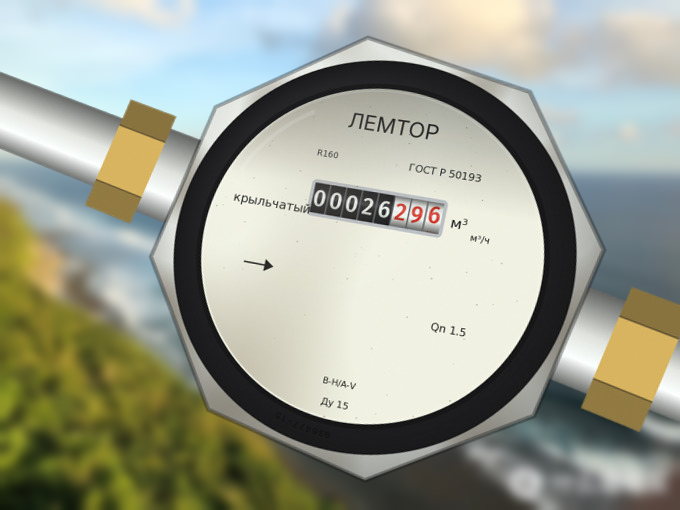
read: {"value": 26.296, "unit": "m³"}
